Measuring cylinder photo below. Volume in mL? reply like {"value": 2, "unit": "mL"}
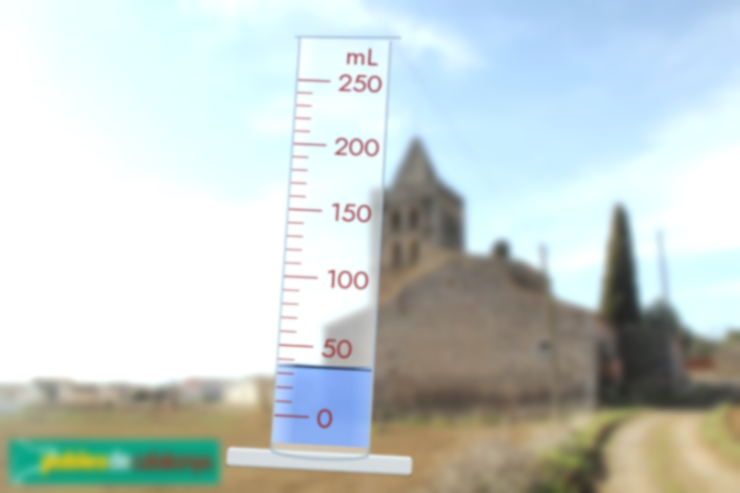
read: {"value": 35, "unit": "mL"}
